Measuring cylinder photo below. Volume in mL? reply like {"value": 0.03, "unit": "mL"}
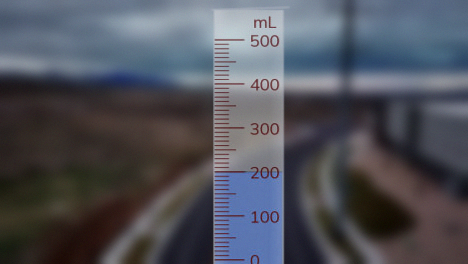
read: {"value": 200, "unit": "mL"}
